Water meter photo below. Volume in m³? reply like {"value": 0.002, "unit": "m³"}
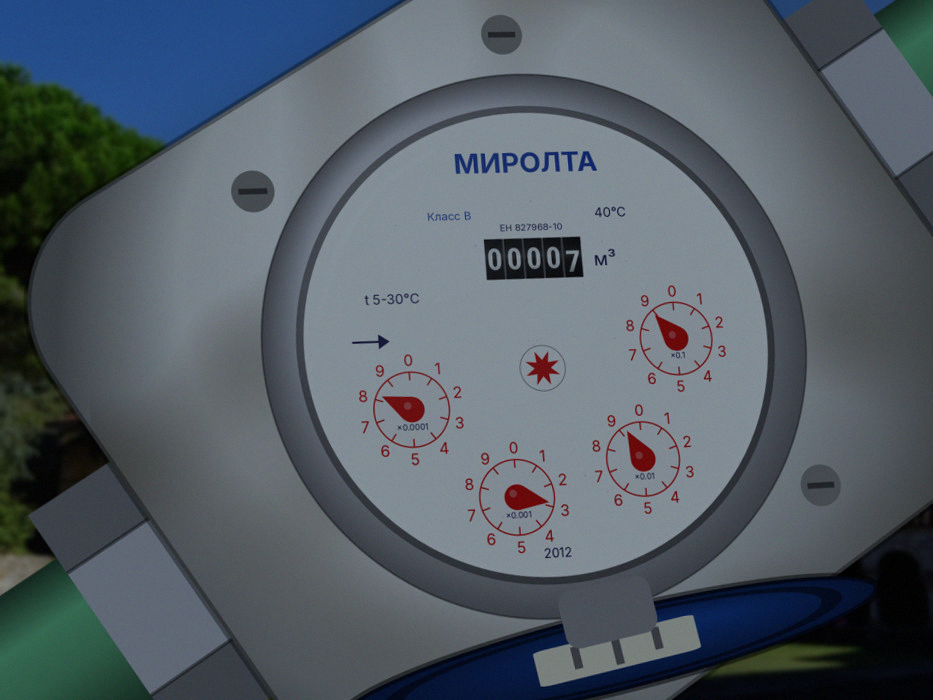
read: {"value": 6.8928, "unit": "m³"}
